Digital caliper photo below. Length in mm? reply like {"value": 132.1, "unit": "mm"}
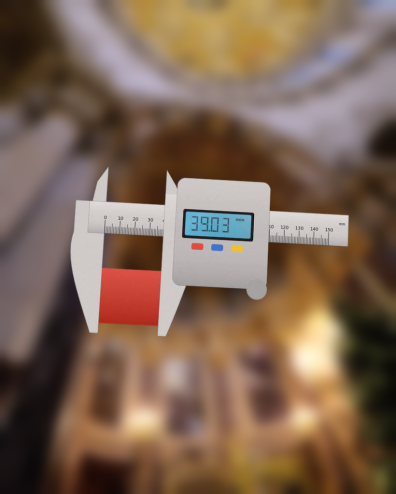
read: {"value": 39.03, "unit": "mm"}
